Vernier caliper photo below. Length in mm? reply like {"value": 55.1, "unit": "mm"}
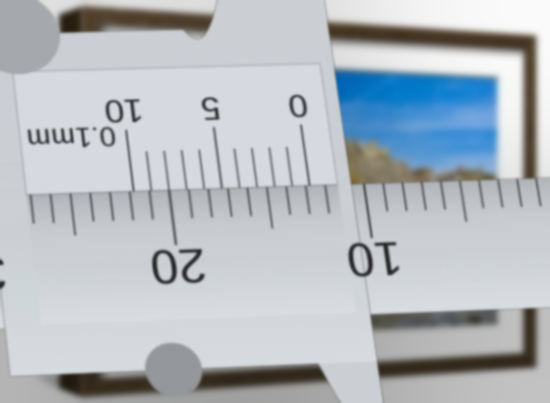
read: {"value": 12.8, "unit": "mm"}
